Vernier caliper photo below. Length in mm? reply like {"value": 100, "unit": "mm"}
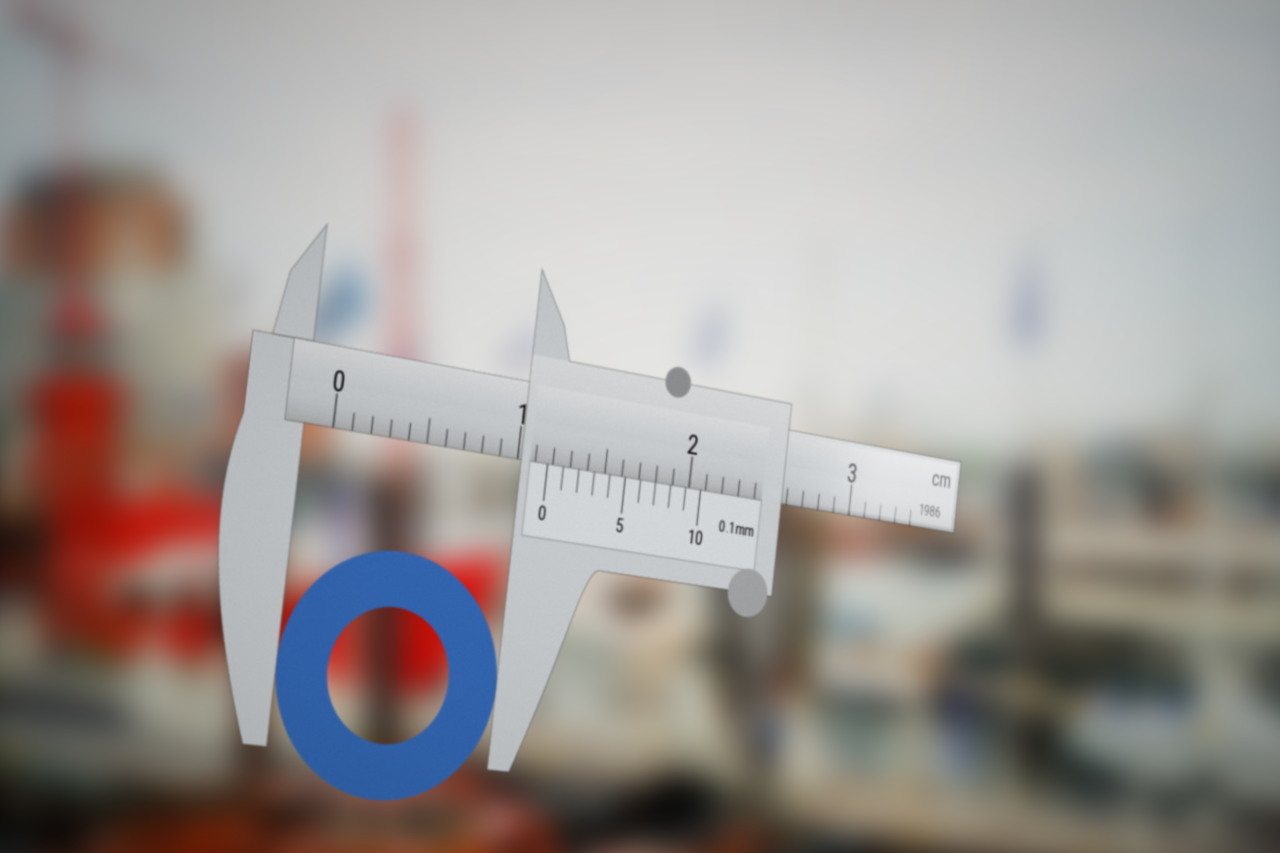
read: {"value": 11.7, "unit": "mm"}
